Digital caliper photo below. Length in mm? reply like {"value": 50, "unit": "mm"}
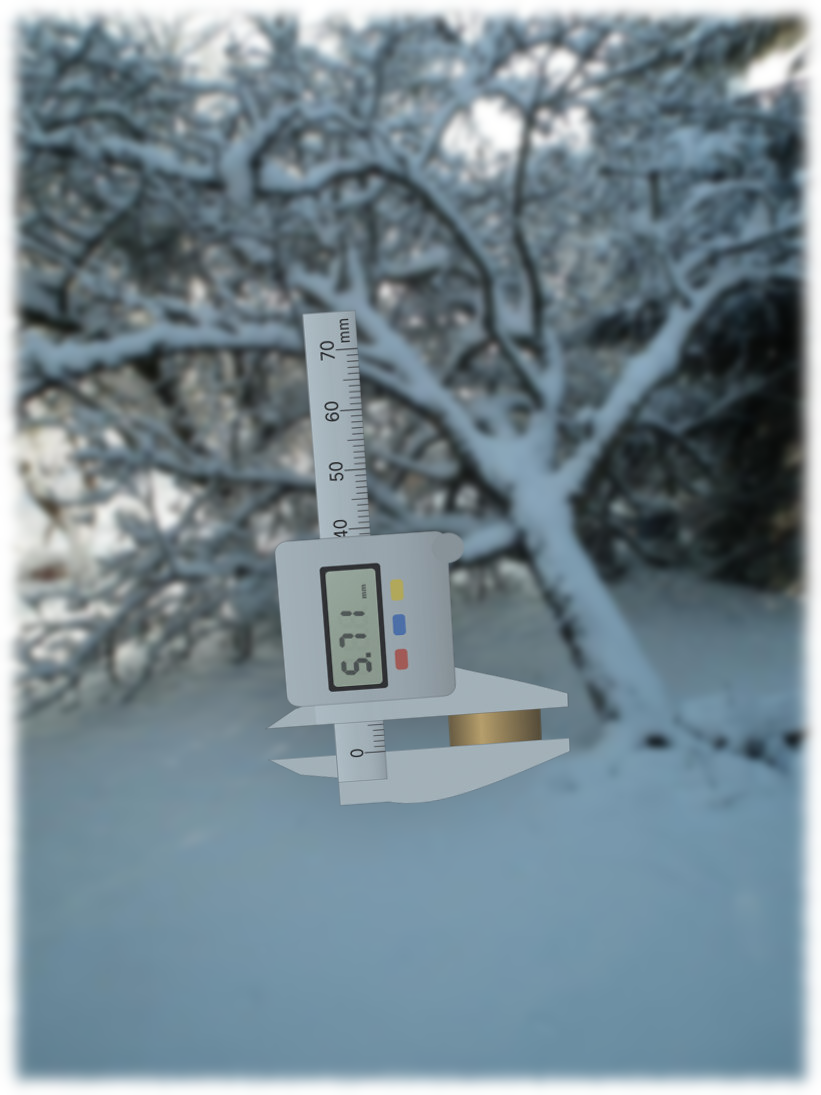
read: {"value": 5.71, "unit": "mm"}
